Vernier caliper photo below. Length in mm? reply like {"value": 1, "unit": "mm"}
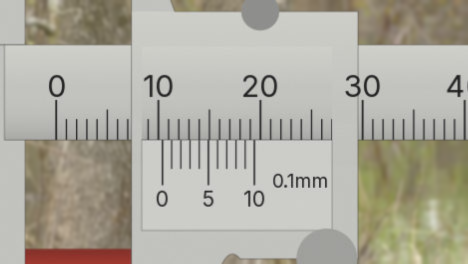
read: {"value": 10.4, "unit": "mm"}
